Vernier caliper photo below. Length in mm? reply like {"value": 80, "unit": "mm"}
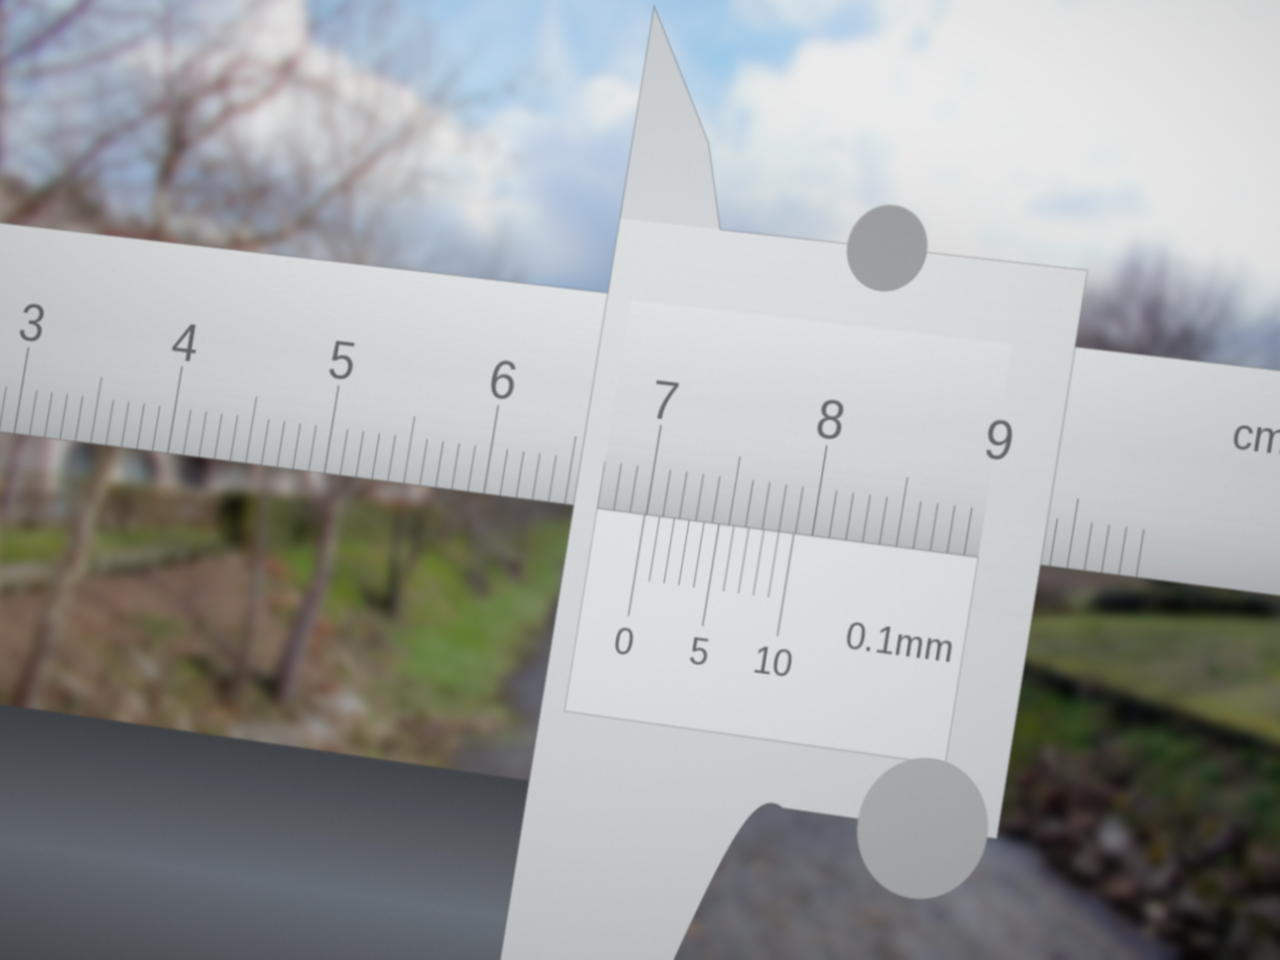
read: {"value": 69.9, "unit": "mm"}
